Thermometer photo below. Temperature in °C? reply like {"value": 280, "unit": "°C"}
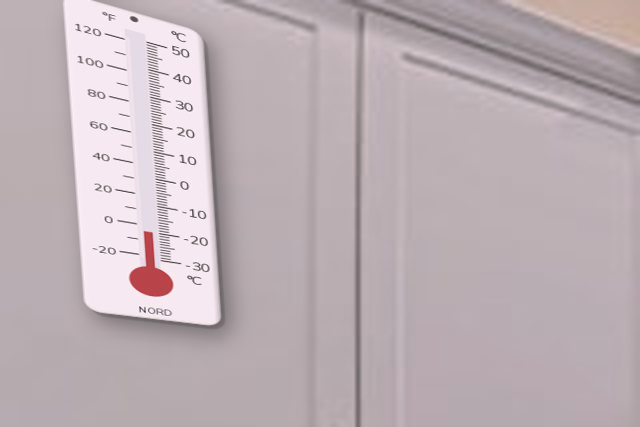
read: {"value": -20, "unit": "°C"}
